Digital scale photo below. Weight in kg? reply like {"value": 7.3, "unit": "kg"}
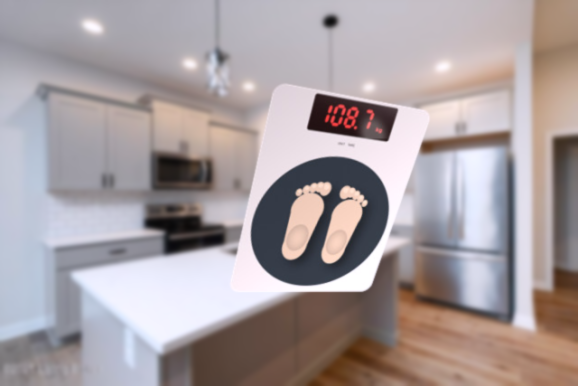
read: {"value": 108.7, "unit": "kg"}
